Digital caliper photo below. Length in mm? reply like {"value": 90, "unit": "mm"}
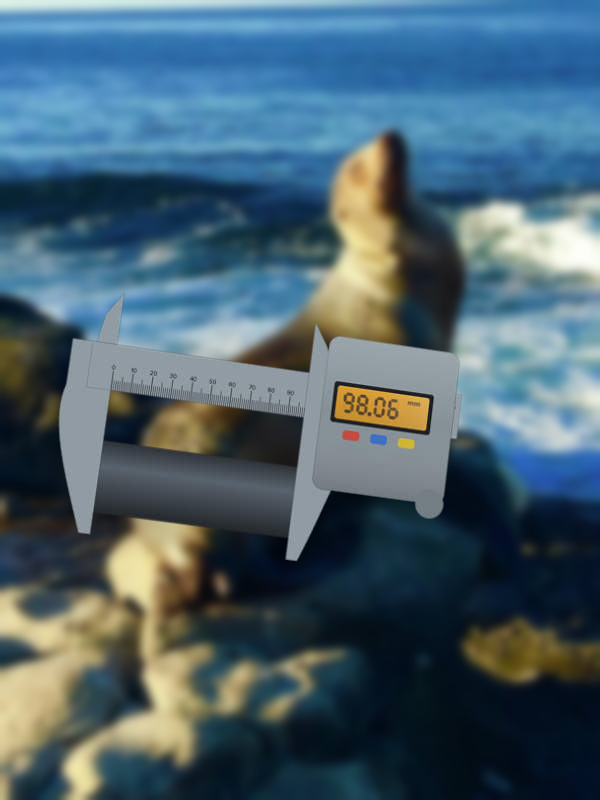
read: {"value": 98.06, "unit": "mm"}
